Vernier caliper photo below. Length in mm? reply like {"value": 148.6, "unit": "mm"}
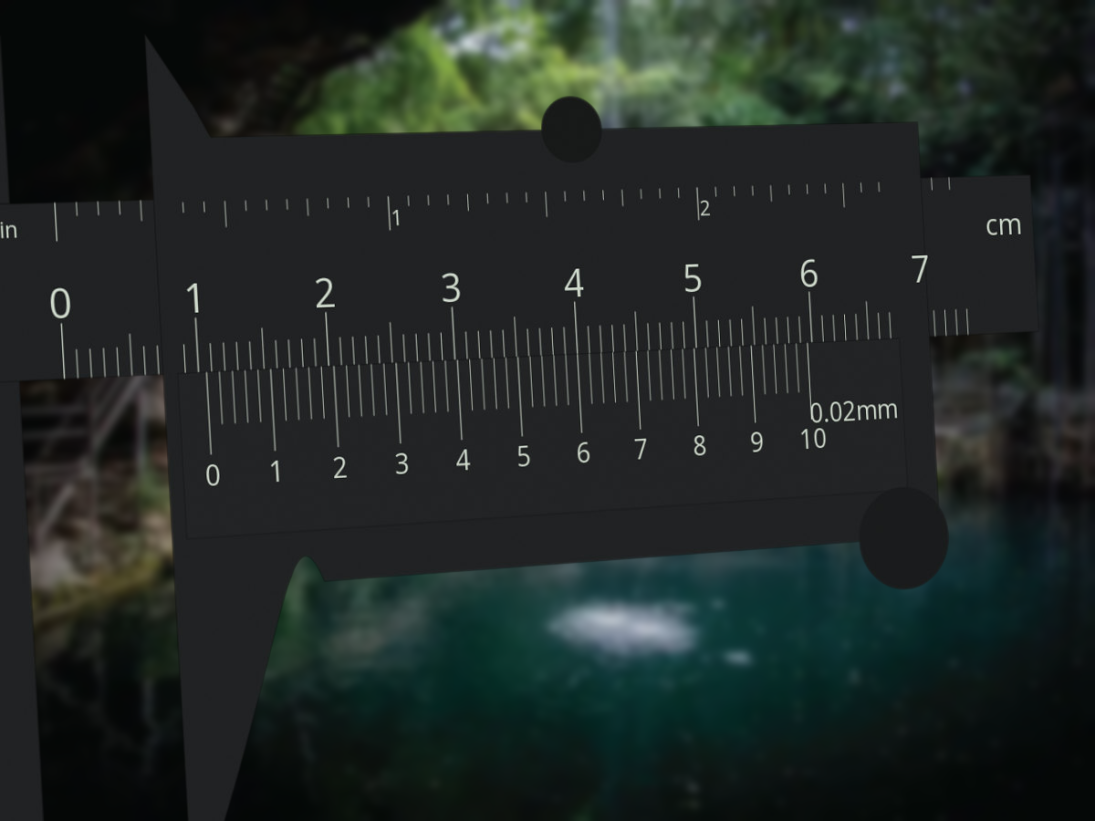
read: {"value": 10.6, "unit": "mm"}
